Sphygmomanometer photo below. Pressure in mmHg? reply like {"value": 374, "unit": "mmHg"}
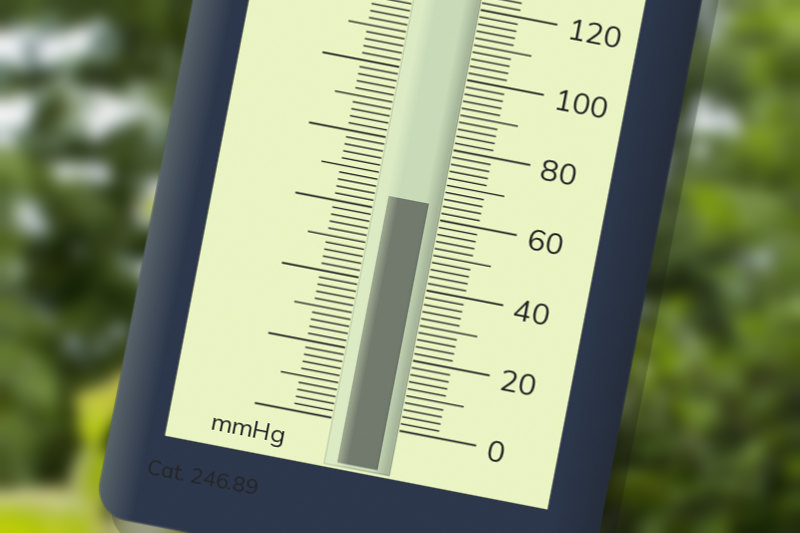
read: {"value": 64, "unit": "mmHg"}
